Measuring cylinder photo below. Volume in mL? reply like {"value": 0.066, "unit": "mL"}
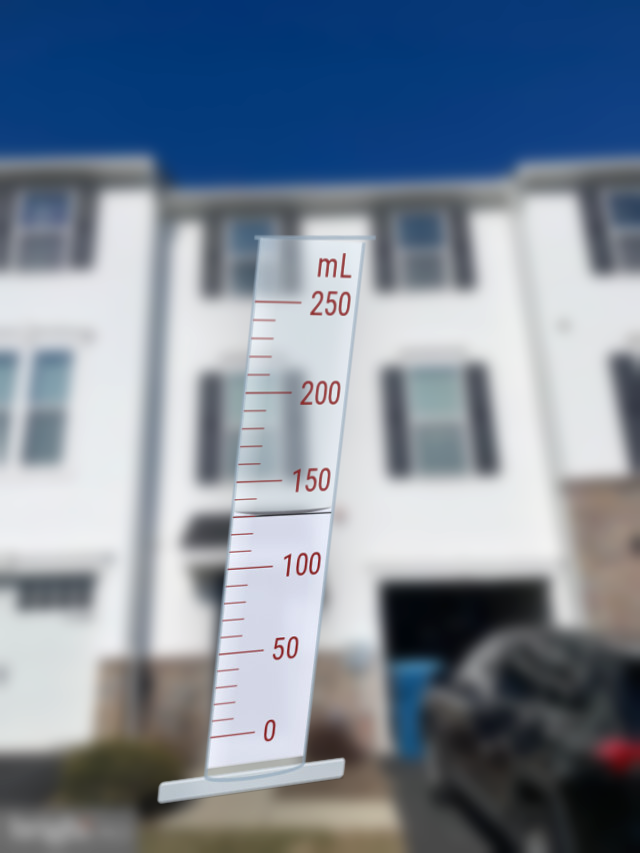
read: {"value": 130, "unit": "mL"}
